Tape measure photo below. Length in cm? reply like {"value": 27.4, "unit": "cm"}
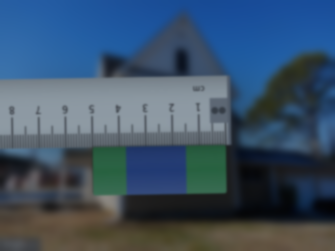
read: {"value": 5, "unit": "cm"}
